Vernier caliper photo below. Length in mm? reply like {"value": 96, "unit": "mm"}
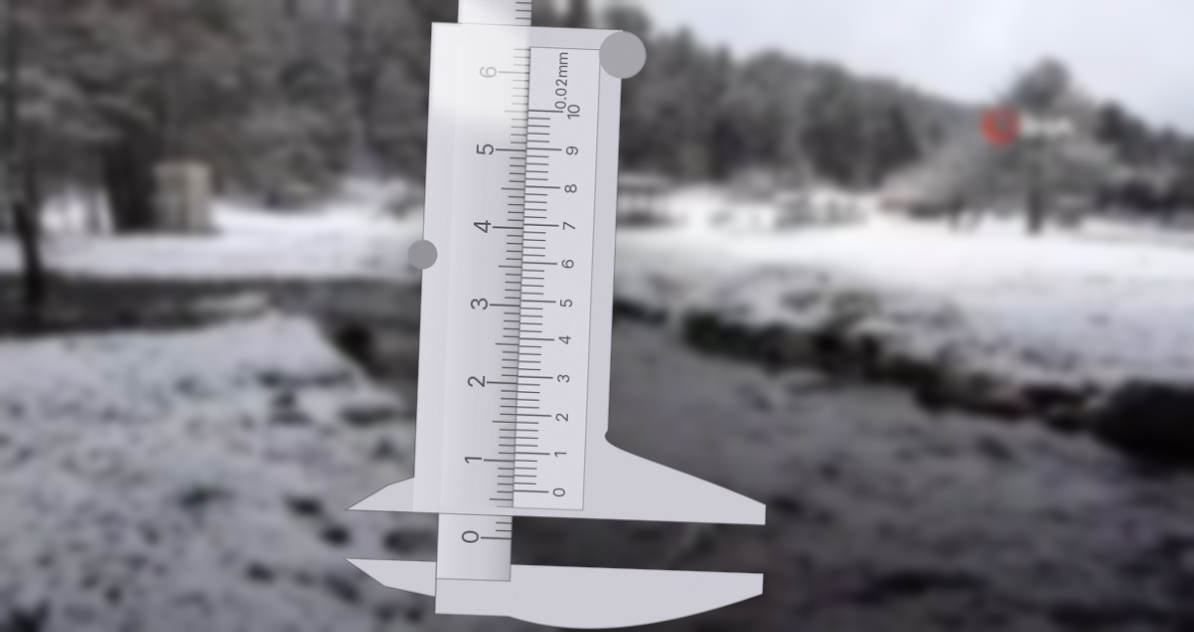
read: {"value": 6.2, "unit": "mm"}
